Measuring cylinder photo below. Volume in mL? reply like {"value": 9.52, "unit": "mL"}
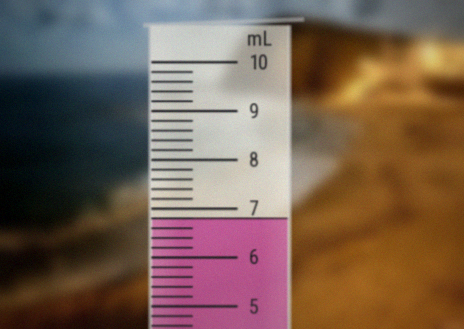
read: {"value": 6.8, "unit": "mL"}
